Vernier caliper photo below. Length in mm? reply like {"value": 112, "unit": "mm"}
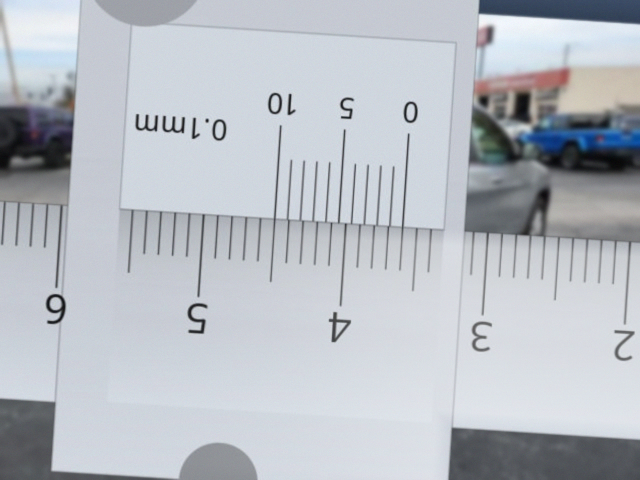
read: {"value": 36.0, "unit": "mm"}
